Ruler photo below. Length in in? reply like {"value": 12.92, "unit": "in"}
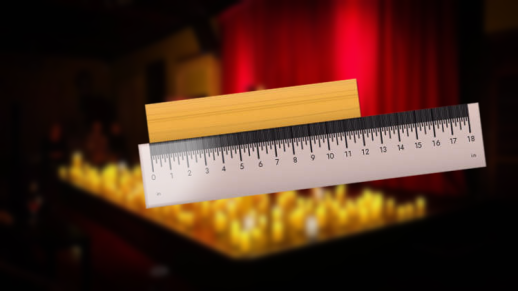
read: {"value": 12, "unit": "in"}
